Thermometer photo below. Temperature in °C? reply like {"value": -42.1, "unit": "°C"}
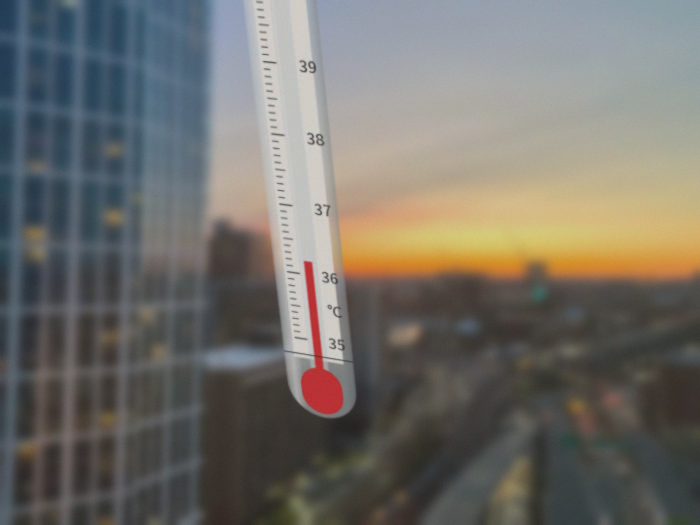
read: {"value": 36.2, "unit": "°C"}
